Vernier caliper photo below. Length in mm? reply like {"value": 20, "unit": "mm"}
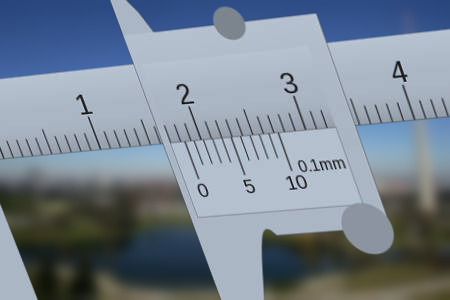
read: {"value": 18.4, "unit": "mm"}
